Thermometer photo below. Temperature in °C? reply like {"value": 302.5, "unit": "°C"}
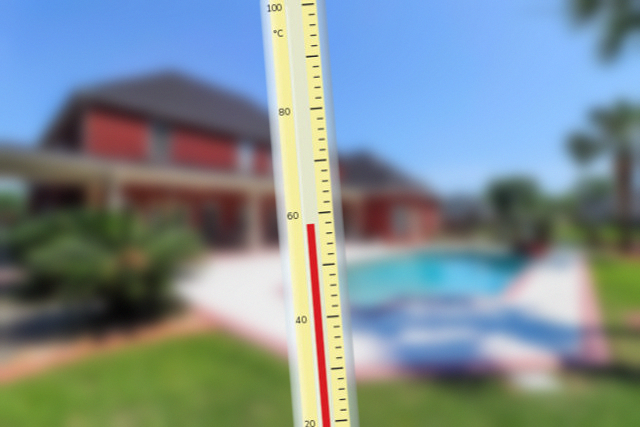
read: {"value": 58, "unit": "°C"}
